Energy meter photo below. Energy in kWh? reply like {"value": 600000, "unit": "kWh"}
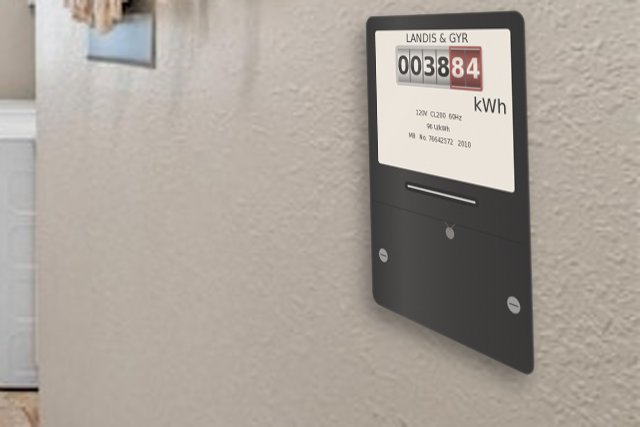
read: {"value": 38.84, "unit": "kWh"}
